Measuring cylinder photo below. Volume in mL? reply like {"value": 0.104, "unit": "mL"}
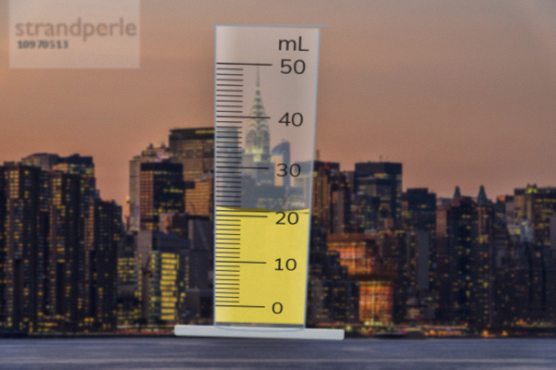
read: {"value": 21, "unit": "mL"}
